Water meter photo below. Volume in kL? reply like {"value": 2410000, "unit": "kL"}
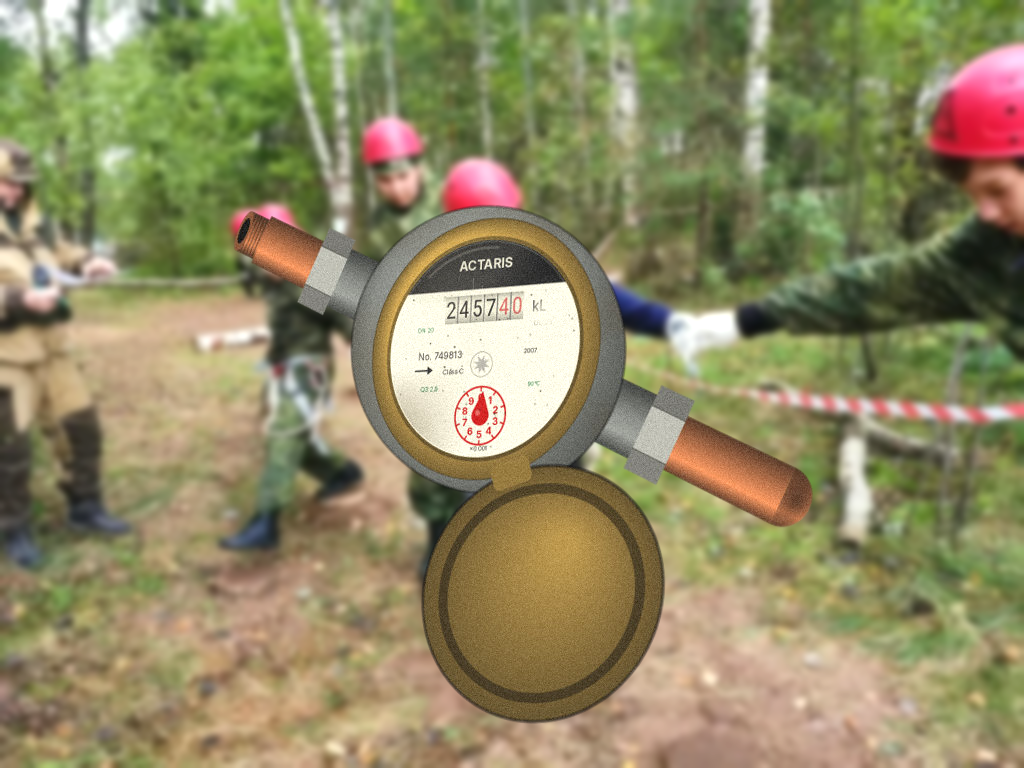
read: {"value": 2457.400, "unit": "kL"}
